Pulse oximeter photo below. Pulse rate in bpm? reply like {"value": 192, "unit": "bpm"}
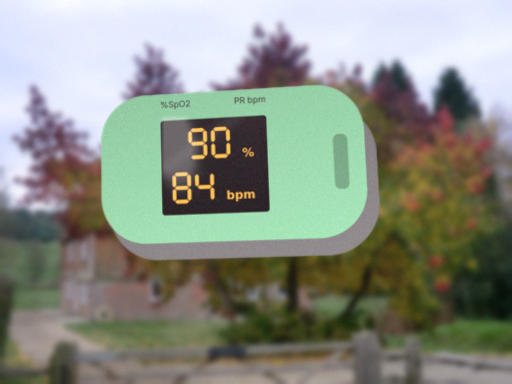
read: {"value": 84, "unit": "bpm"}
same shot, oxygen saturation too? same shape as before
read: {"value": 90, "unit": "%"}
